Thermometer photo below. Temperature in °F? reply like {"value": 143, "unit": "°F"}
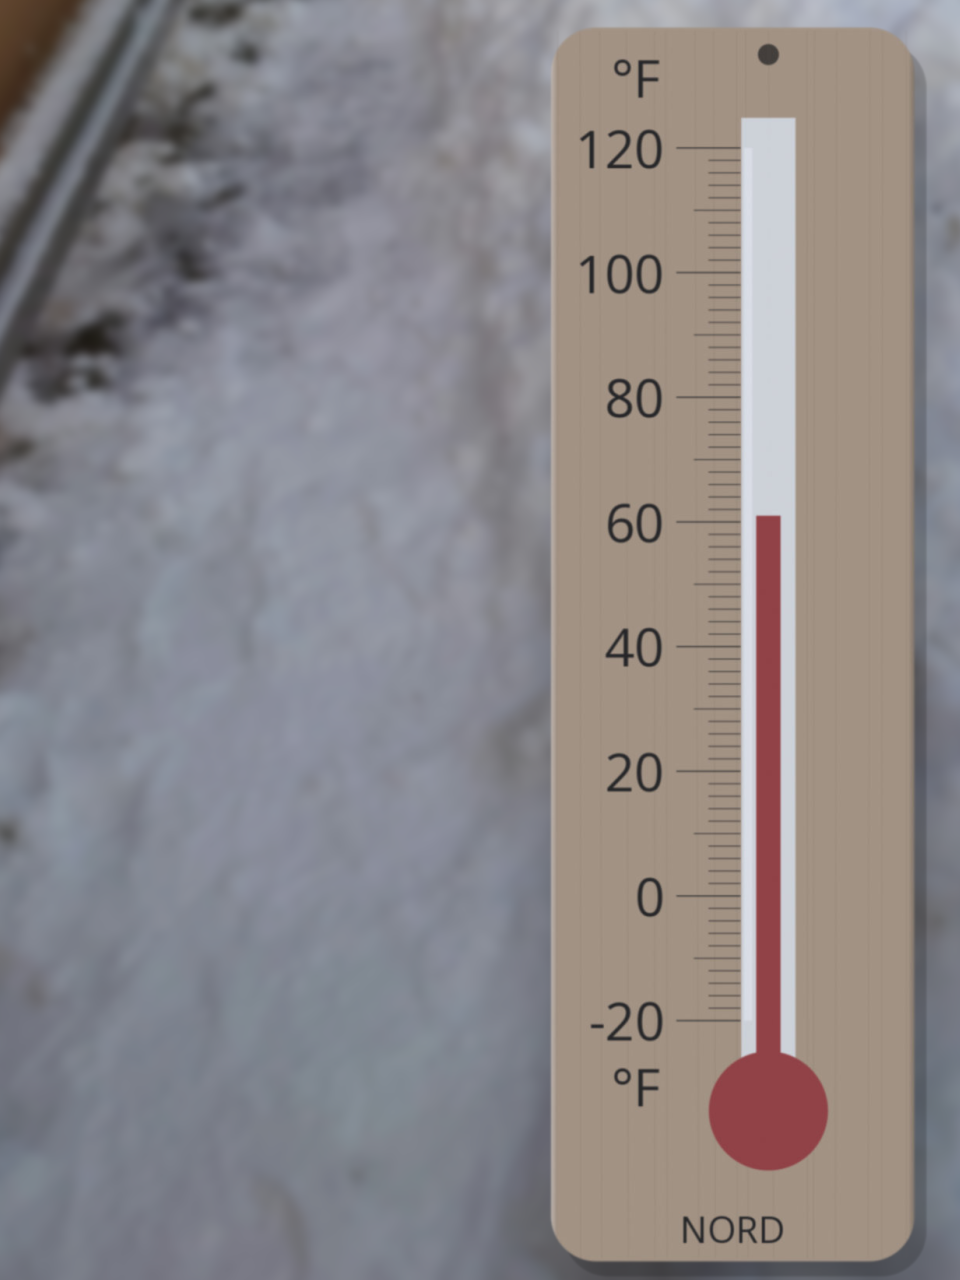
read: {"value": 61, "unit": "°F"}
